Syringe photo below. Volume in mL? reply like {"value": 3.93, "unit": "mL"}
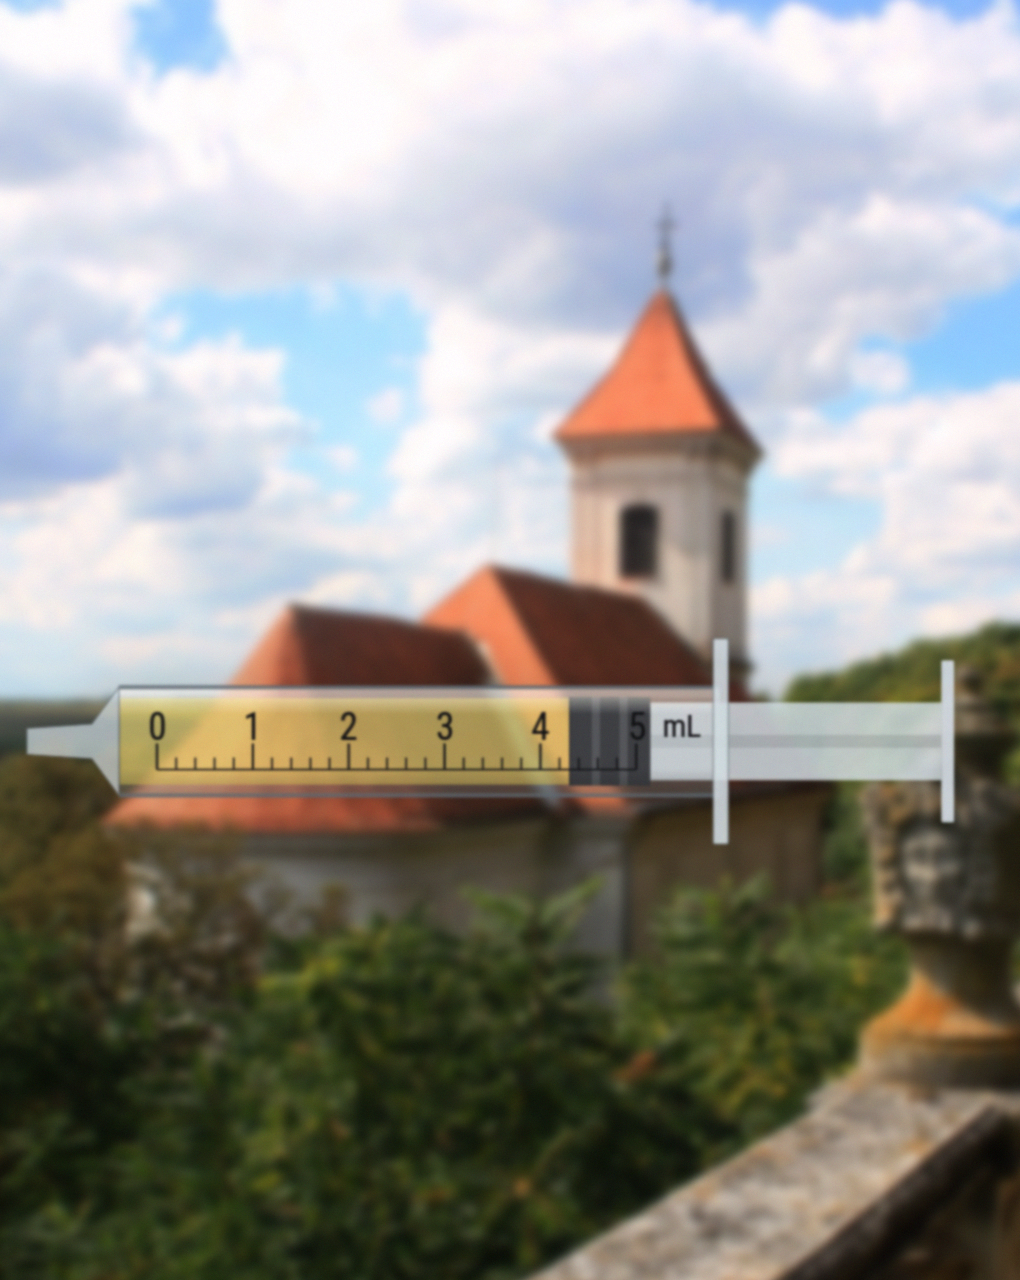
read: {"value": 4.3, "unit": "mL"}
